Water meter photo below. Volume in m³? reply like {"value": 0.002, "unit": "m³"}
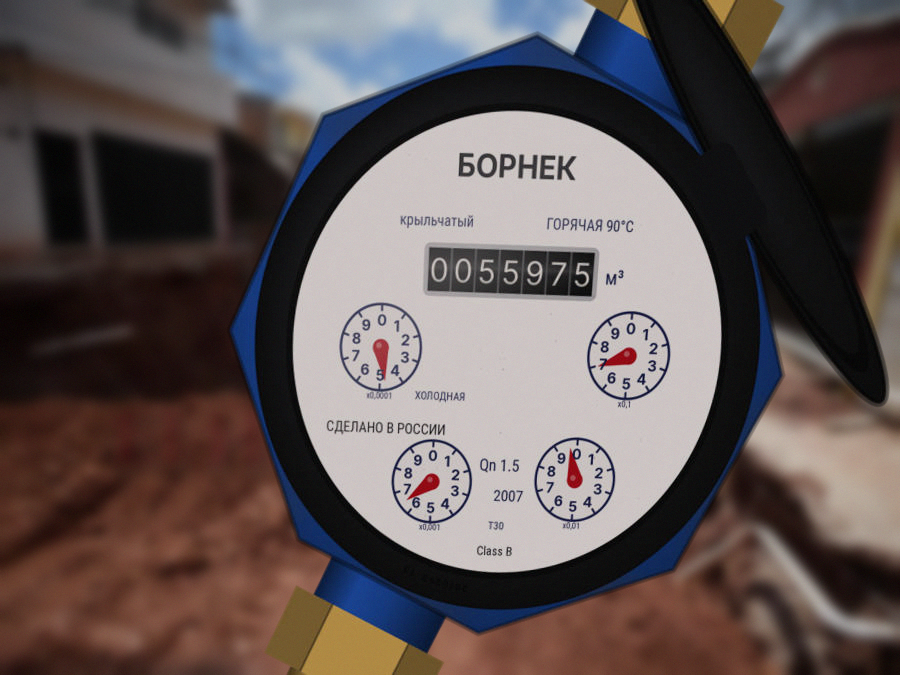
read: {"value": 55975.6964, "unit": "m³"}
